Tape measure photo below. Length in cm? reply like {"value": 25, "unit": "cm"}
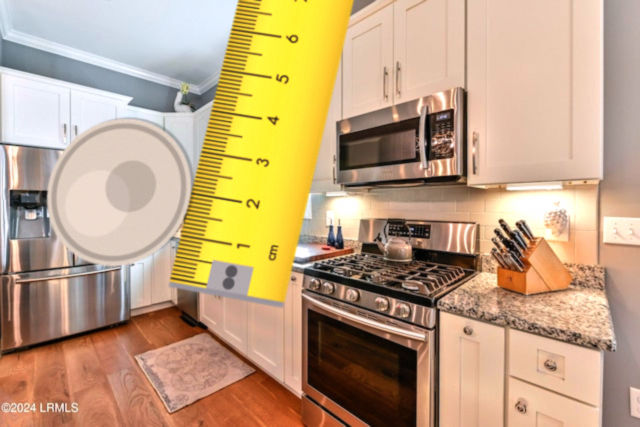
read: {"value": 3.5, "unit": "cm"}
